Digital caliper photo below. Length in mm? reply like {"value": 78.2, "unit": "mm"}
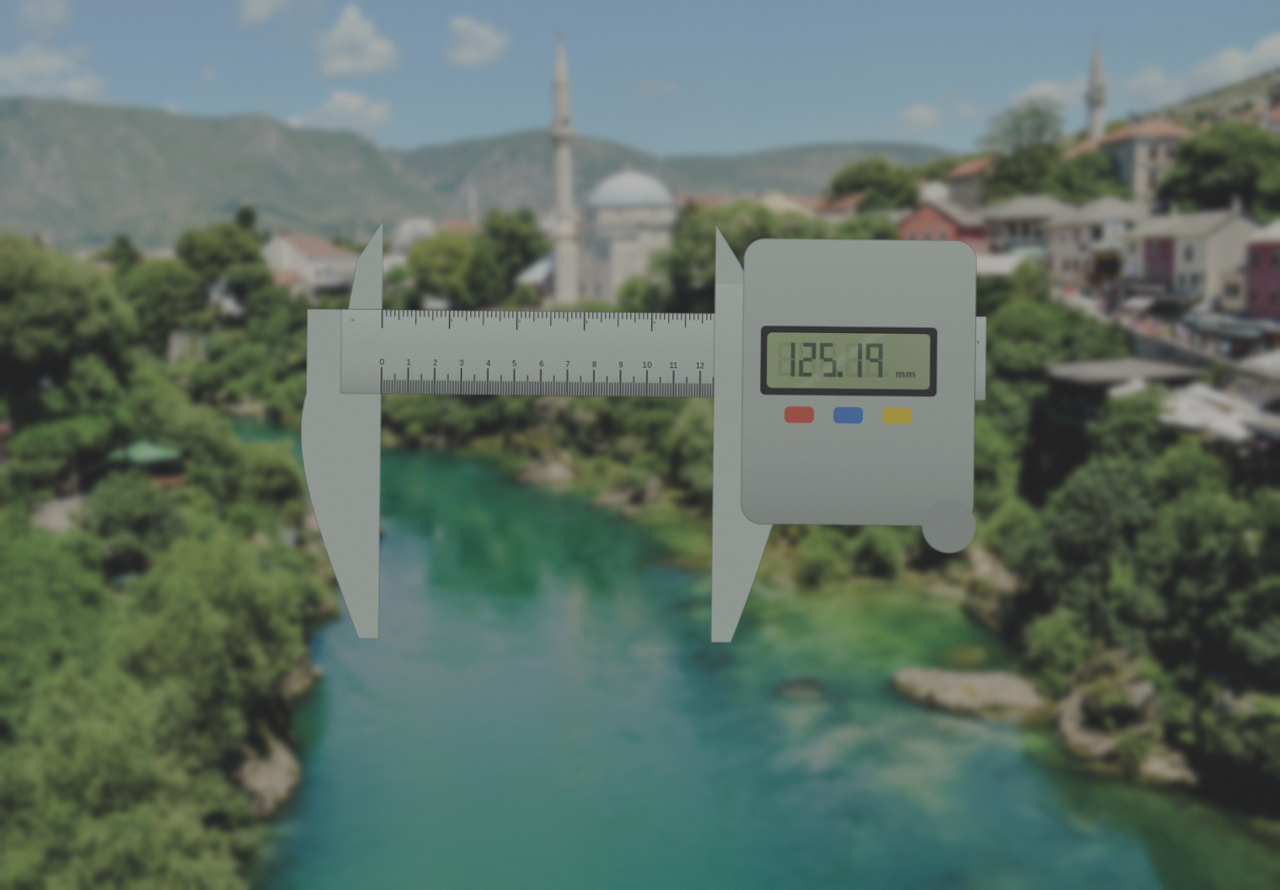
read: {"value": 125.19, "unit": "mm"}
